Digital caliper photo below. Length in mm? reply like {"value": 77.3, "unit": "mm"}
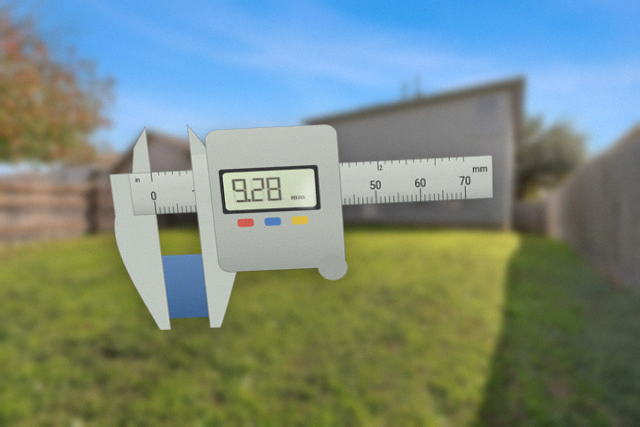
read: {"value": 9.28, "unit": "mm"}
